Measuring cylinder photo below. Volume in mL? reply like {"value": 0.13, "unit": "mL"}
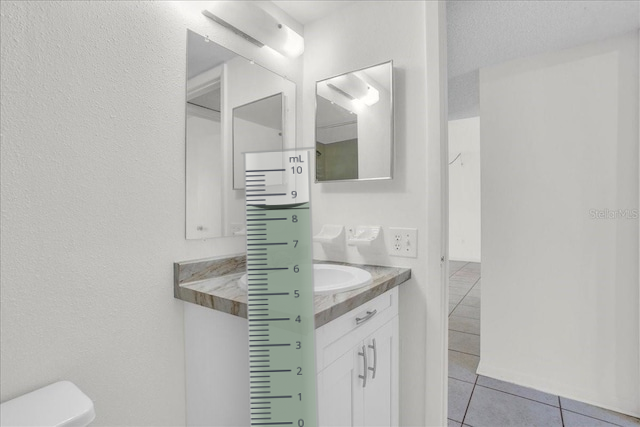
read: {"value": 8.4, "unit": "mL"}
